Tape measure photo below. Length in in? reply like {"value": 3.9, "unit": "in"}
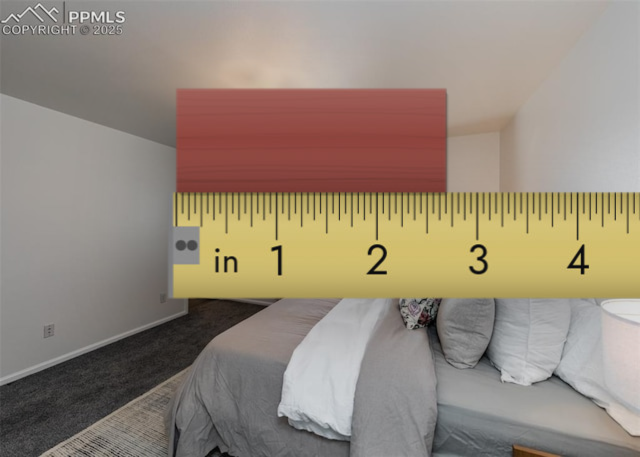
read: {"value": 2.6875, "unit": "in"}
